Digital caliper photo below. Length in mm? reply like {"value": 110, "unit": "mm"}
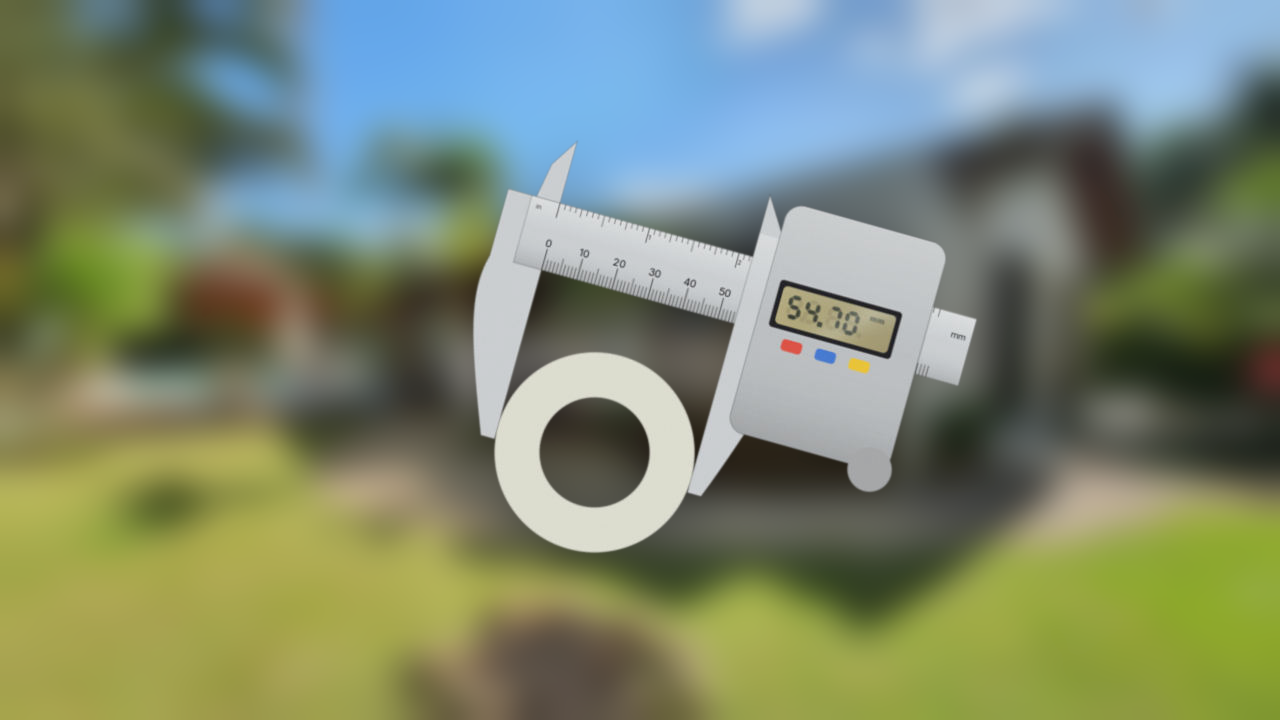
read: {"value": 54.70, "unit": "mm"}
